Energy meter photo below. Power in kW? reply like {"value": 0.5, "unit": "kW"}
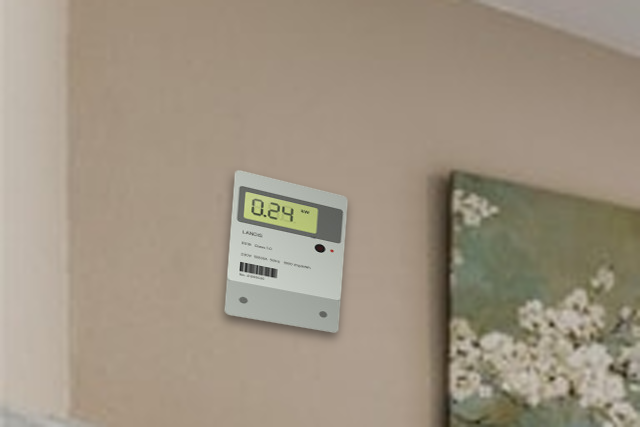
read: {"value": 0.24, "unit": "kW"}
